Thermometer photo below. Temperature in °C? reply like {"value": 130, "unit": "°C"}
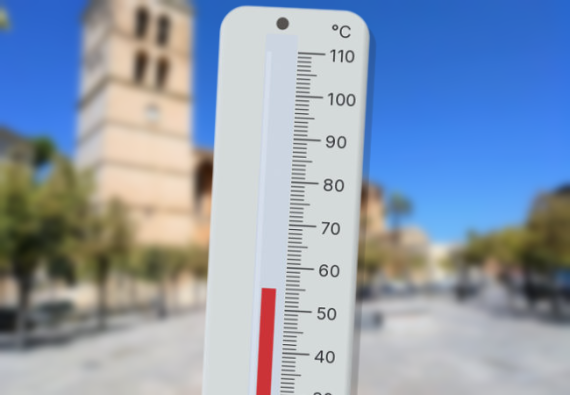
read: {"value": 55, "unit": "°C"}
